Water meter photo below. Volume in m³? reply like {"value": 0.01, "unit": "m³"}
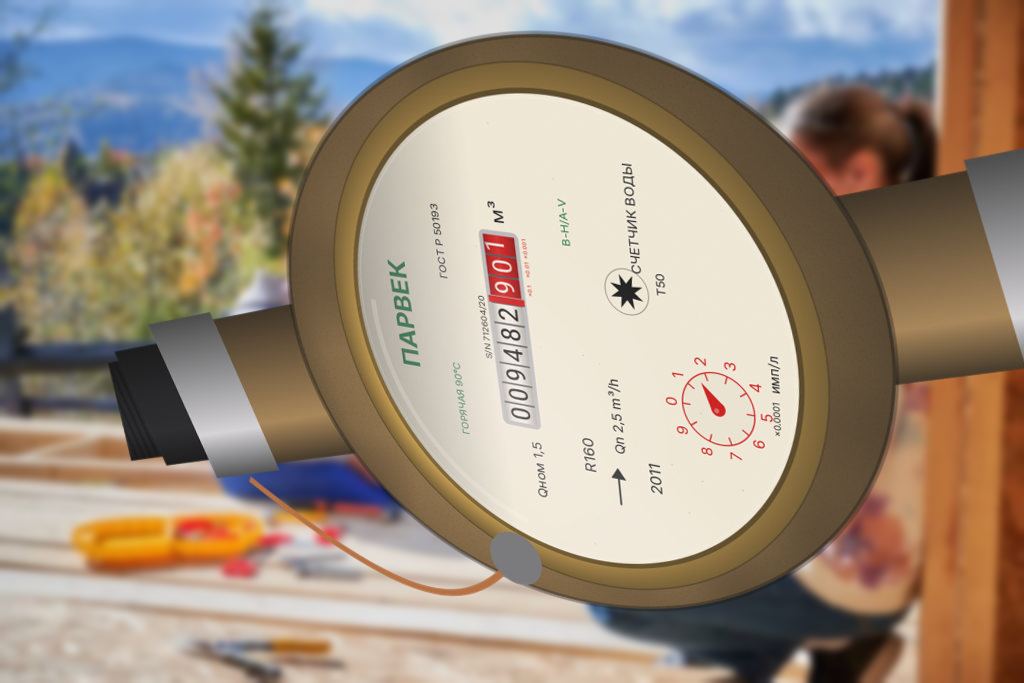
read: {"value": 9482.9011, "unit": "m³"}
